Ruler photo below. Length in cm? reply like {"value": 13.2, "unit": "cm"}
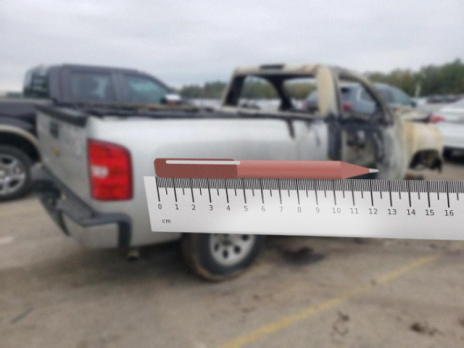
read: {"value": 12.5, "unit": "cm"}
